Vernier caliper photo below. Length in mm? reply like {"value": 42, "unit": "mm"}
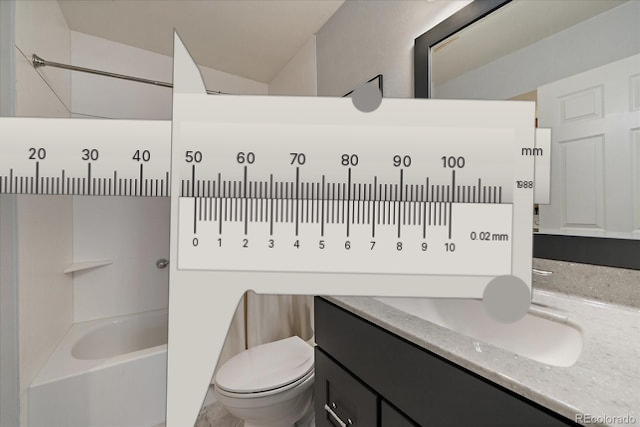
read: {"value": 50.5, "unit": "mm"}
